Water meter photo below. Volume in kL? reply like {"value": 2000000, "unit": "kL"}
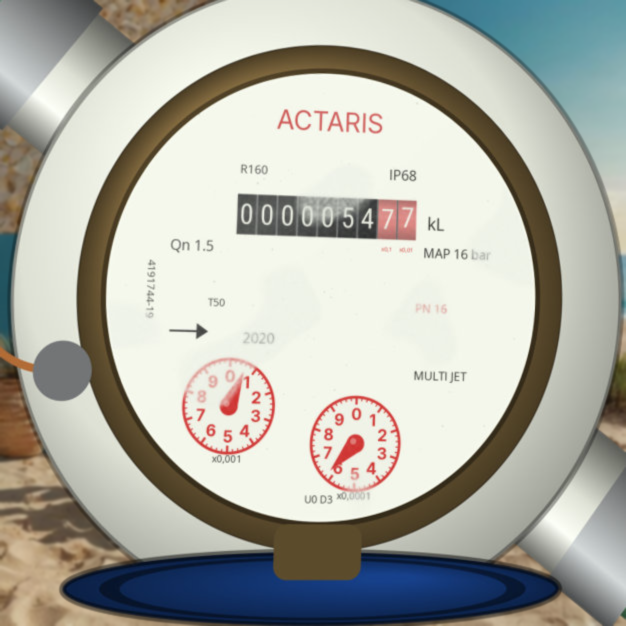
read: {"value": 54.7706, "unit": "kL"}
